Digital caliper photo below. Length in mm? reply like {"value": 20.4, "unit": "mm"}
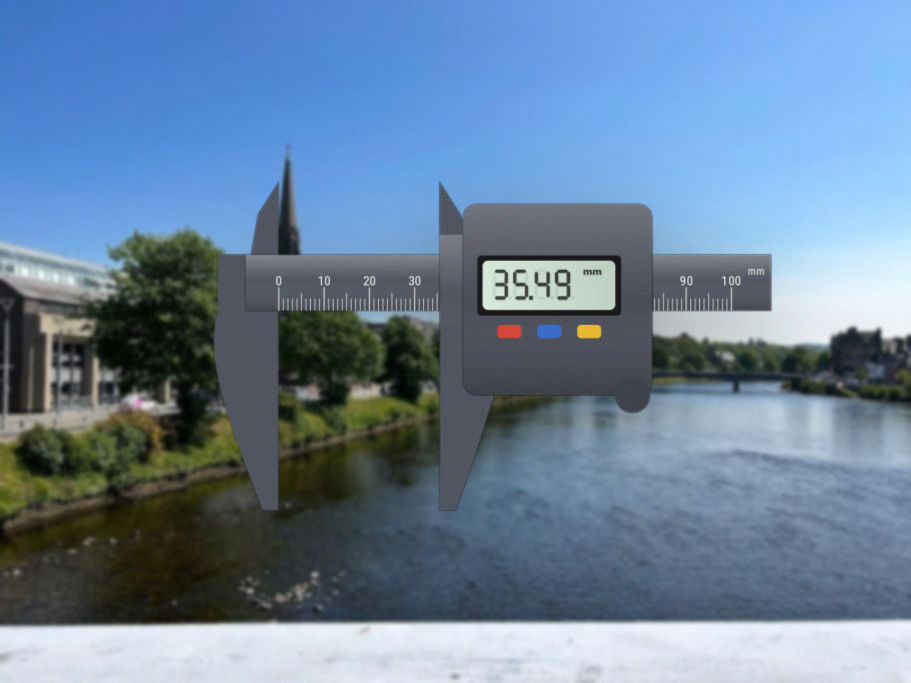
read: {"value": 35.49, "unit": "mm"}
